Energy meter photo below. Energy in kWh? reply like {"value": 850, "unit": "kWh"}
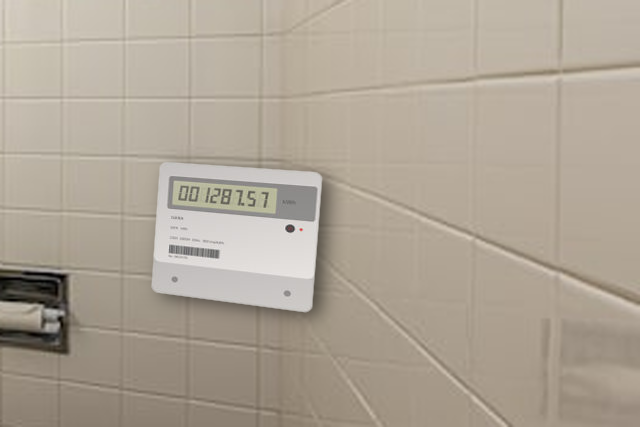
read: {"value": 1287.57, "unit": "kWh"}
